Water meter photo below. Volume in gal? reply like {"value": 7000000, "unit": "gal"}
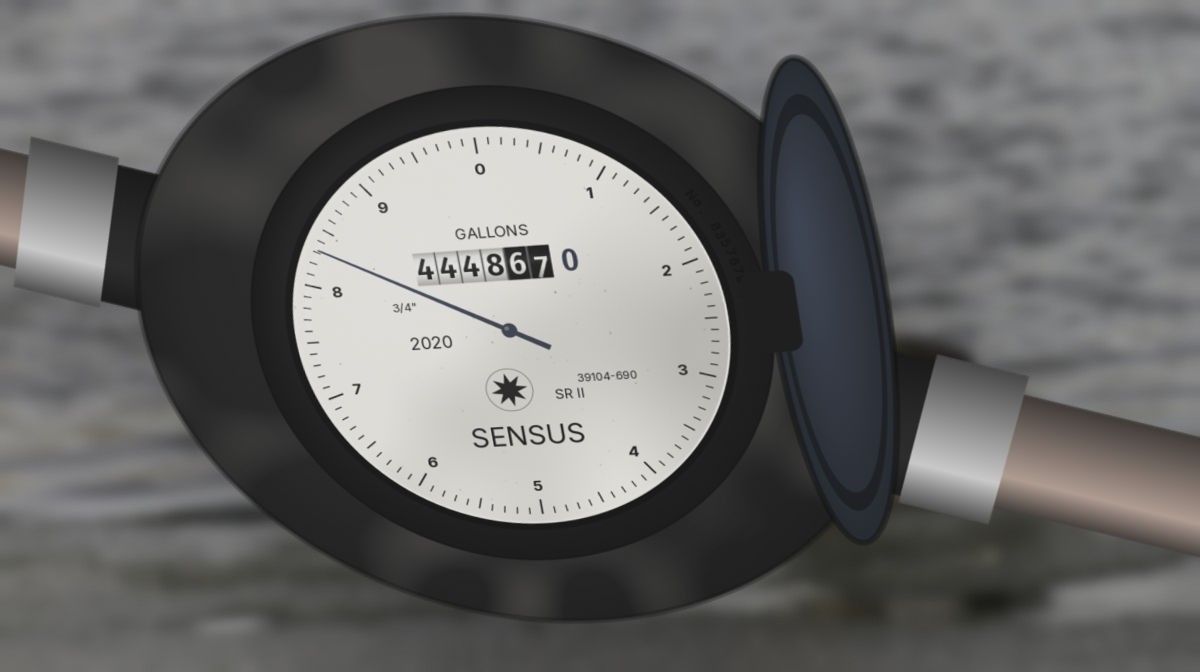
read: {"value": 4448668.3, "unit": "gal"}
